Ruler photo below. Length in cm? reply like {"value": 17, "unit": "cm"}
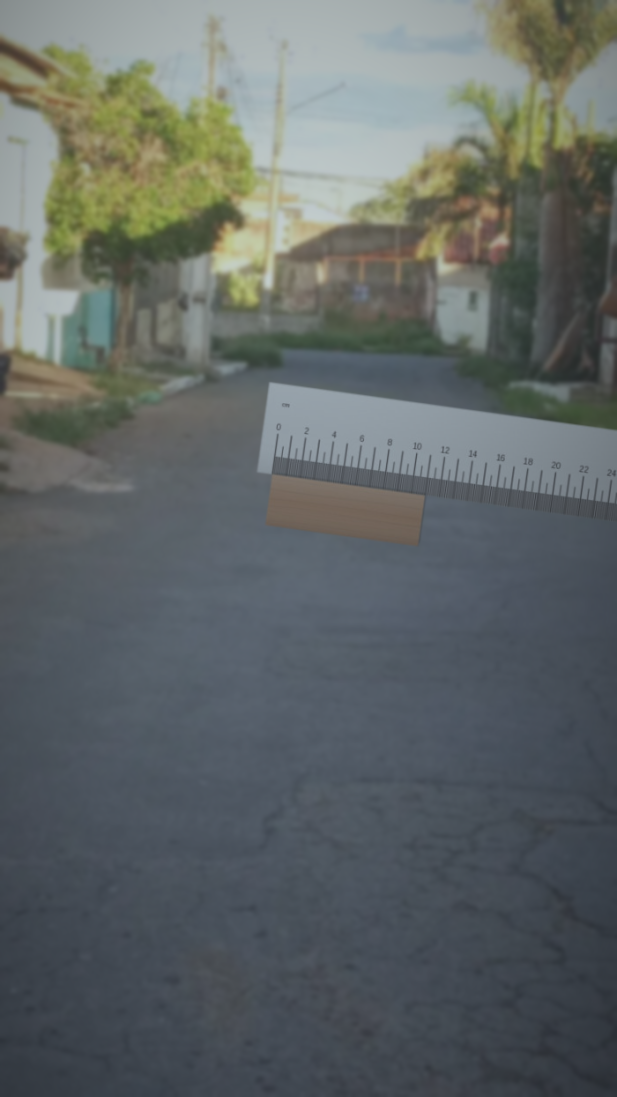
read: {"value": 11, "unit": "cm"}
